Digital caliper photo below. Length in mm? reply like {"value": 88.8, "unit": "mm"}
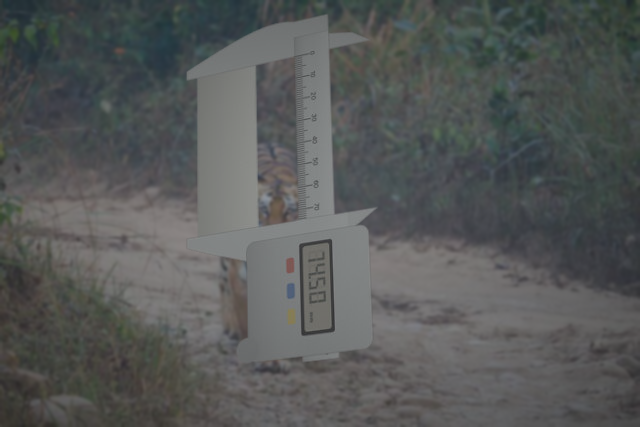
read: {"value": 74.50, "unit": "mm"}
